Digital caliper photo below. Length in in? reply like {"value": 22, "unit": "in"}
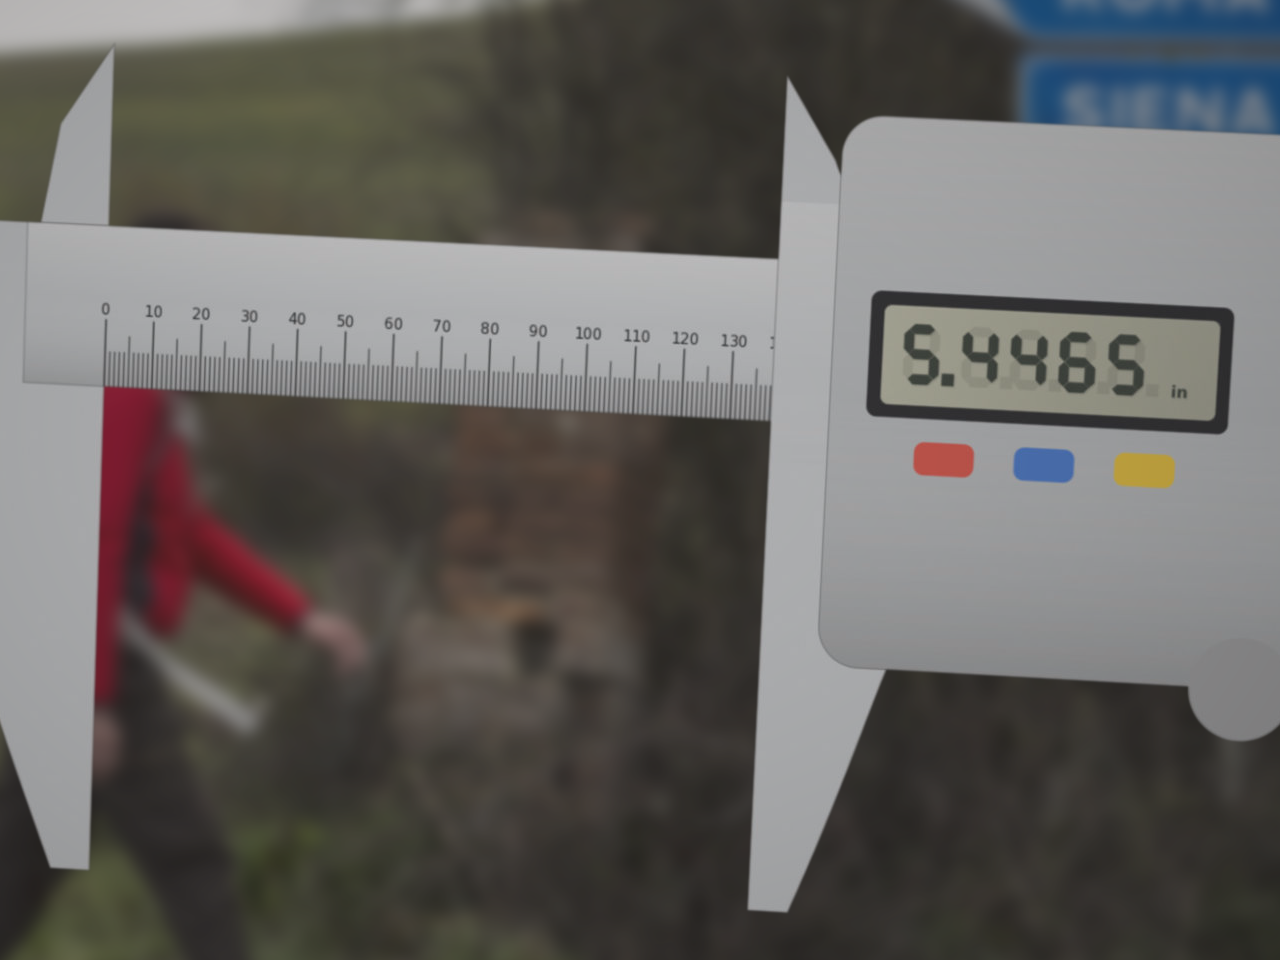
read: {"value": 5.4465, "unit": "in"}
